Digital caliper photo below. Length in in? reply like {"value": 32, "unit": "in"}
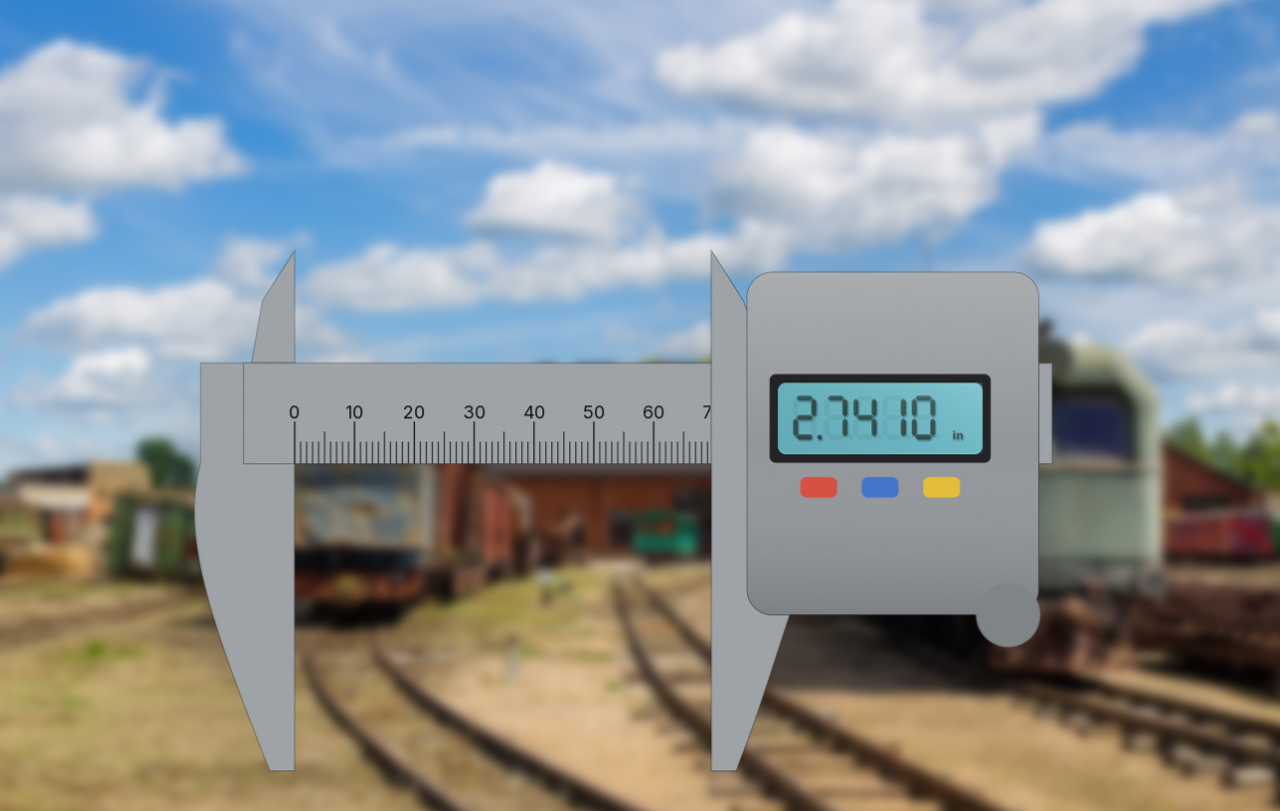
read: {"value": 2.7410, "unit": "in"}
